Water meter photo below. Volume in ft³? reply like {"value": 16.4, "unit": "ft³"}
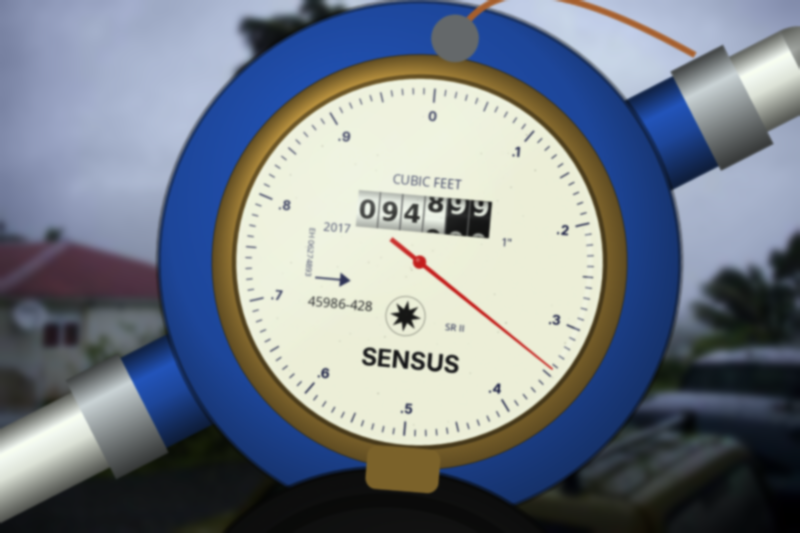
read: {"value": 94899.34, "unit": "ft³"}
